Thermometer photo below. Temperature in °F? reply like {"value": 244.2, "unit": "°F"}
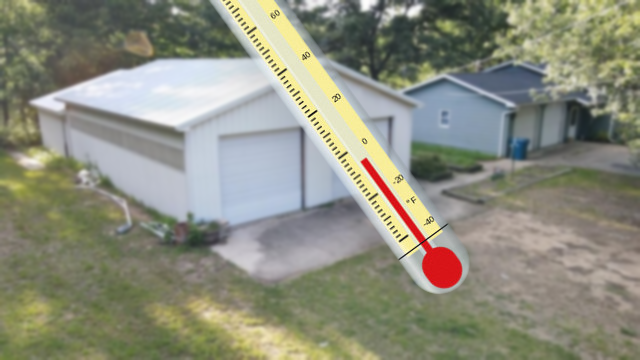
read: {"value": -6, "unit": "°F"}
